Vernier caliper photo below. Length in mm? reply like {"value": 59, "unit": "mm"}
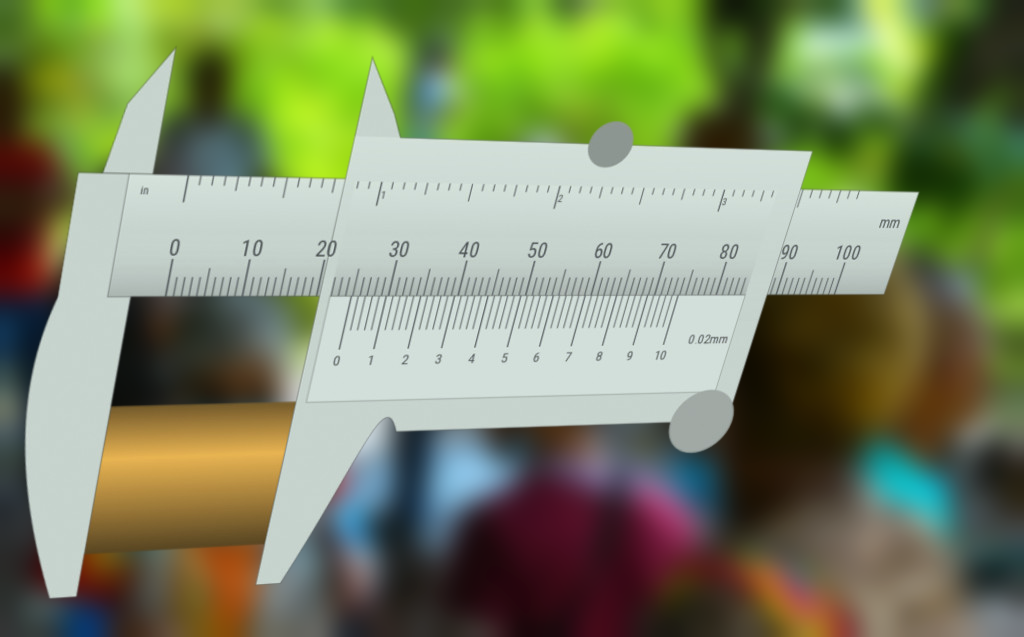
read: {"value": 24.8, "unit": "mm"}
